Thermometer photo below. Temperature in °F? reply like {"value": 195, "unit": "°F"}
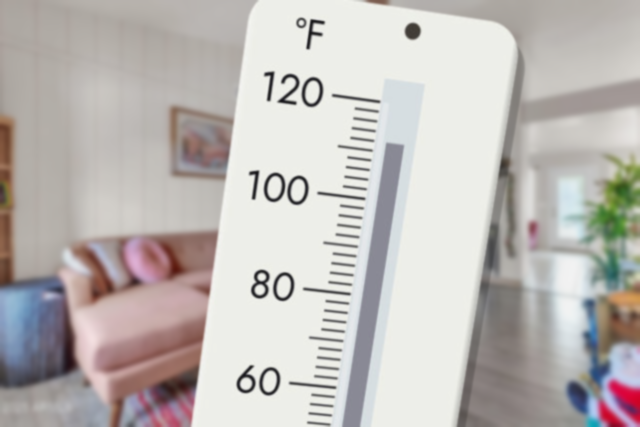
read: {"value": 112, "unit": "°F"}
